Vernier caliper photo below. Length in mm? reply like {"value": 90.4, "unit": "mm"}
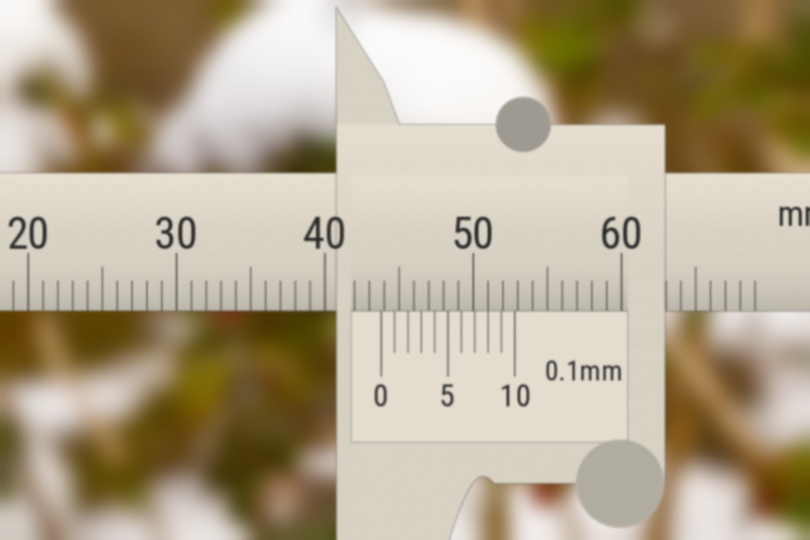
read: {"value": 43.8, "unit": "mm"}
